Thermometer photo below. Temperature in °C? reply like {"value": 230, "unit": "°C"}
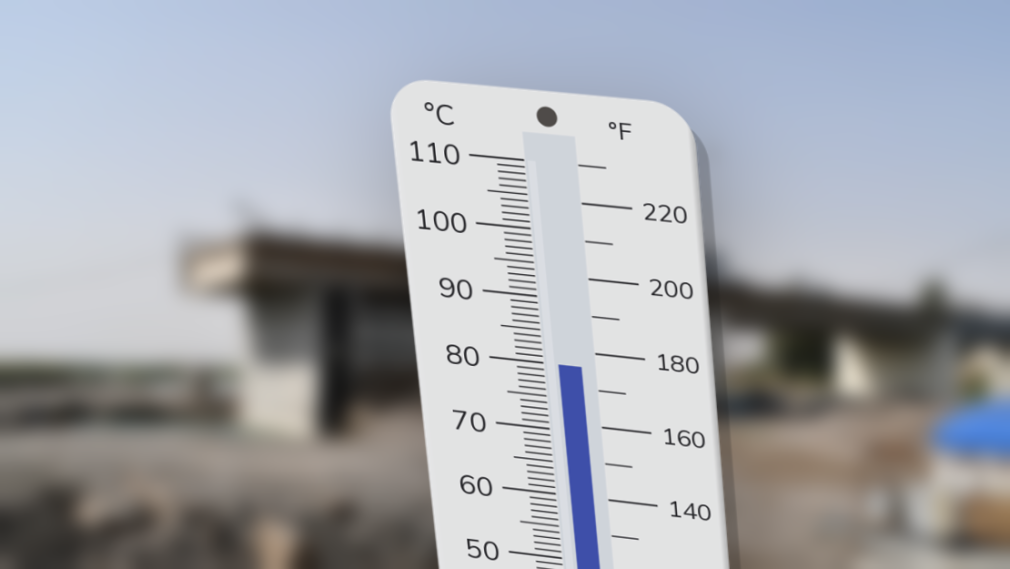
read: {"value": 80, "unit": "°C"}
